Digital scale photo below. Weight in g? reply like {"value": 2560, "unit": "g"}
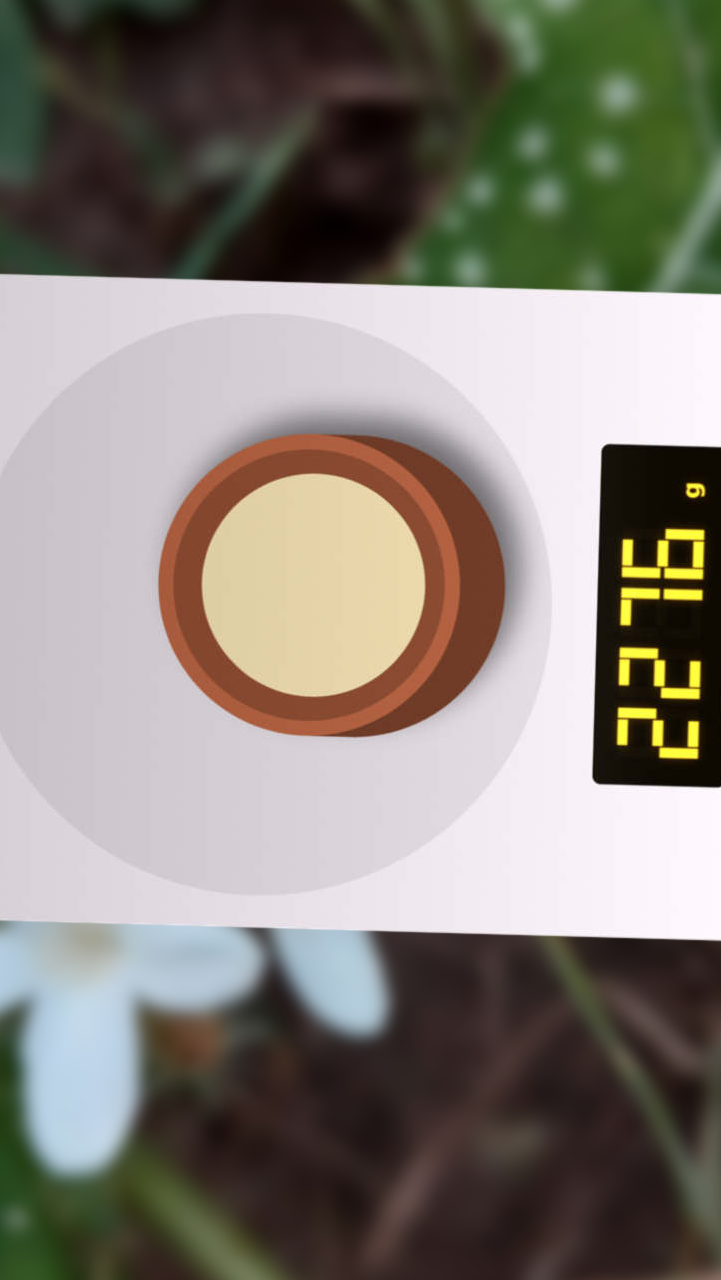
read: {"value": 2276, "unit": "g"}
